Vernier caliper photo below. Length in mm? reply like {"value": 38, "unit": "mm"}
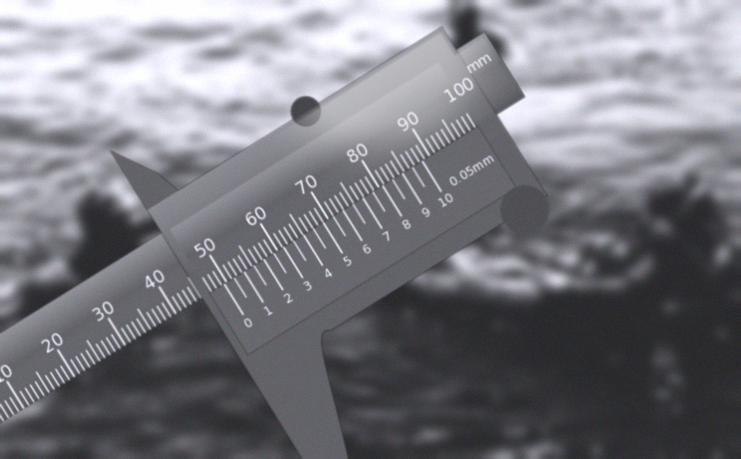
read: {"value": 49.5, "unit": "mm"}
